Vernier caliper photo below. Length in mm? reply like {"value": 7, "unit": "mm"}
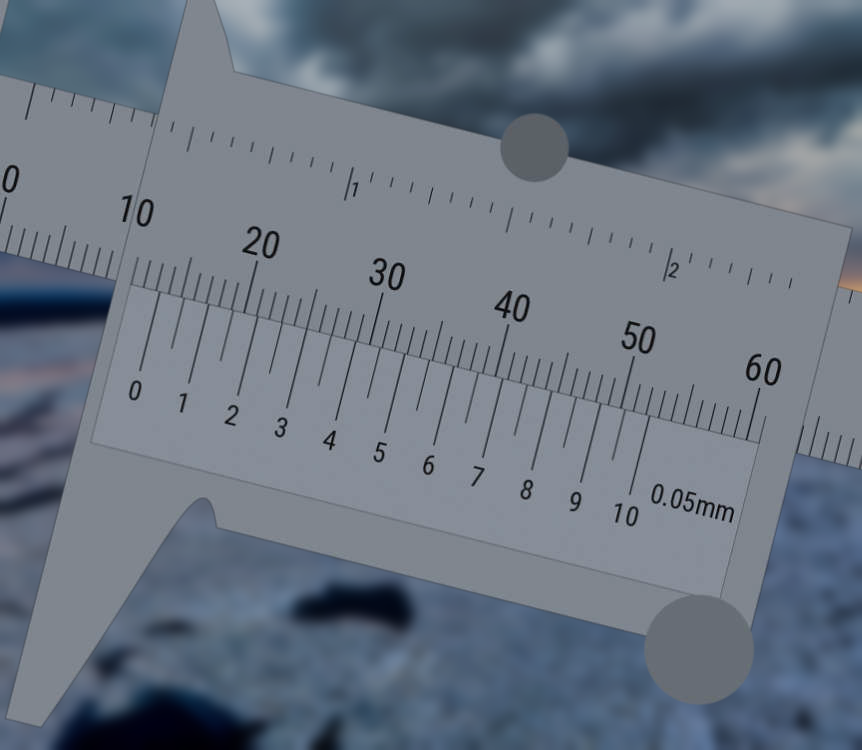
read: {"value": 13.3, "unit": "mm"}
